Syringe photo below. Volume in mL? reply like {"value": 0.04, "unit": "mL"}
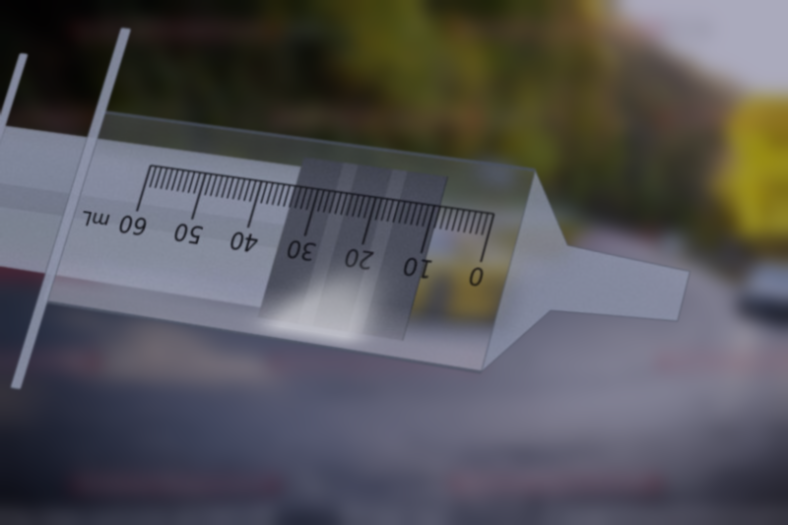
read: {"value": 9, "unit": "mL"}
